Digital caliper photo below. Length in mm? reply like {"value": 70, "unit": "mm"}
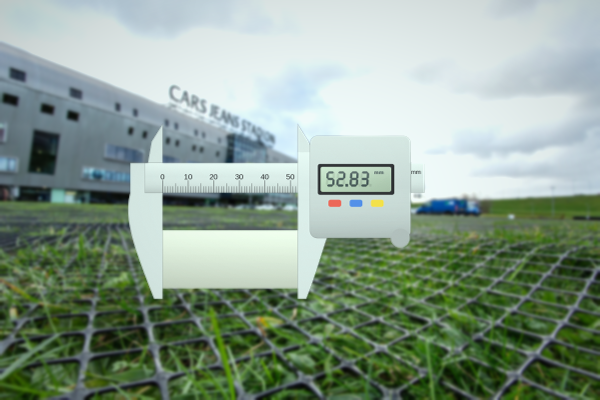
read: {"value": 52.83, "unit": "mm"}
